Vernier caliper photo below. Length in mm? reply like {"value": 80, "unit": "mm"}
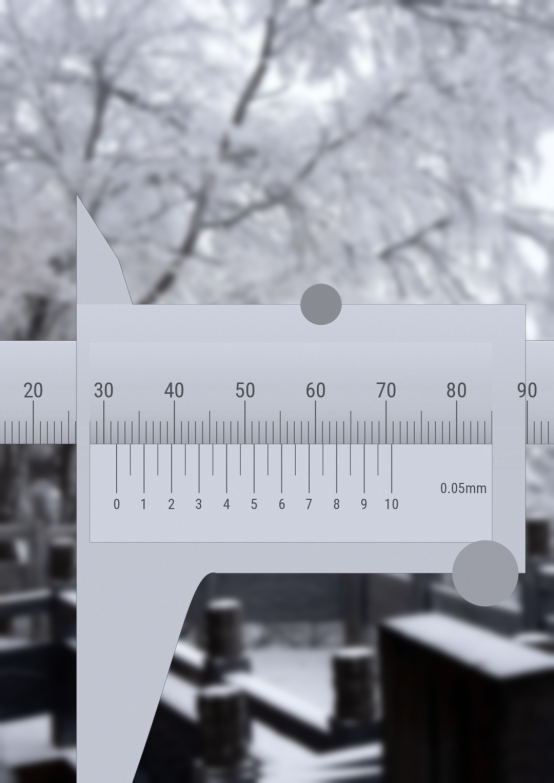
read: {"value": 31.8, "unit": "mm"}
